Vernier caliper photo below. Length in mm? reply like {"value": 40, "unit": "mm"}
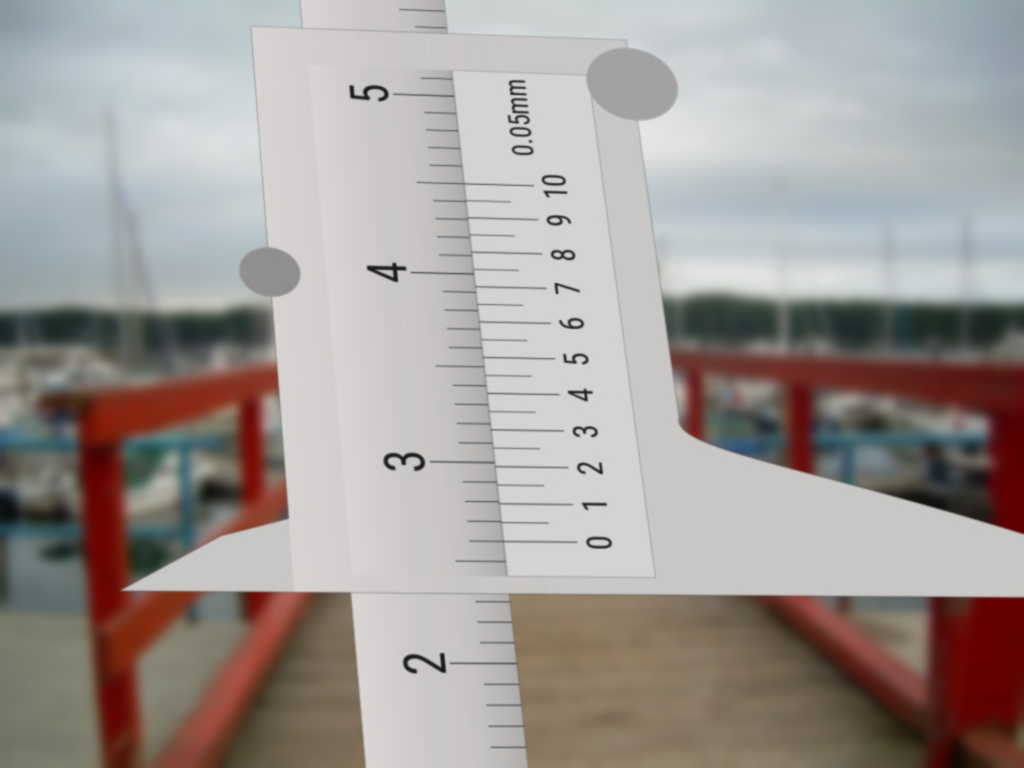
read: {"value": 26.0, "unit": "mm"}
